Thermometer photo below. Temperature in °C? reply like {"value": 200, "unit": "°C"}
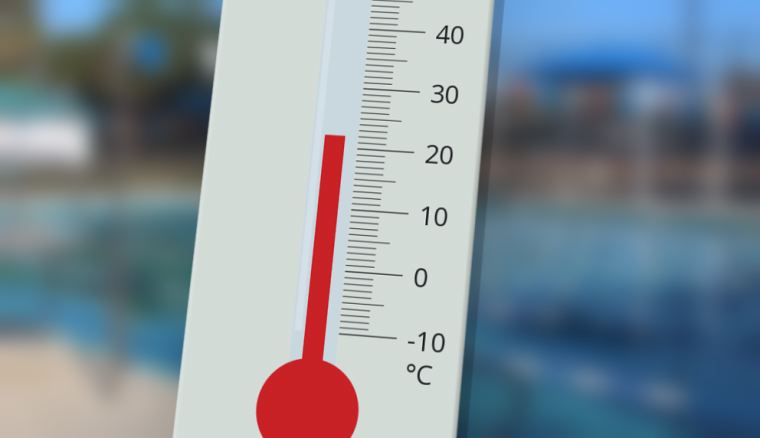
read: {"value": 22, "unit": "°C"}
